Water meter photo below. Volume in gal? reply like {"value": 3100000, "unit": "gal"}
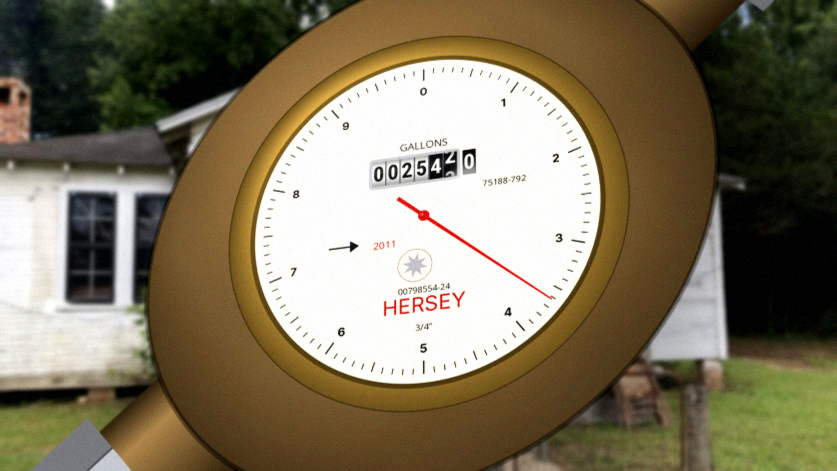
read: {"value": 25423.6, "unit": "gal"}
